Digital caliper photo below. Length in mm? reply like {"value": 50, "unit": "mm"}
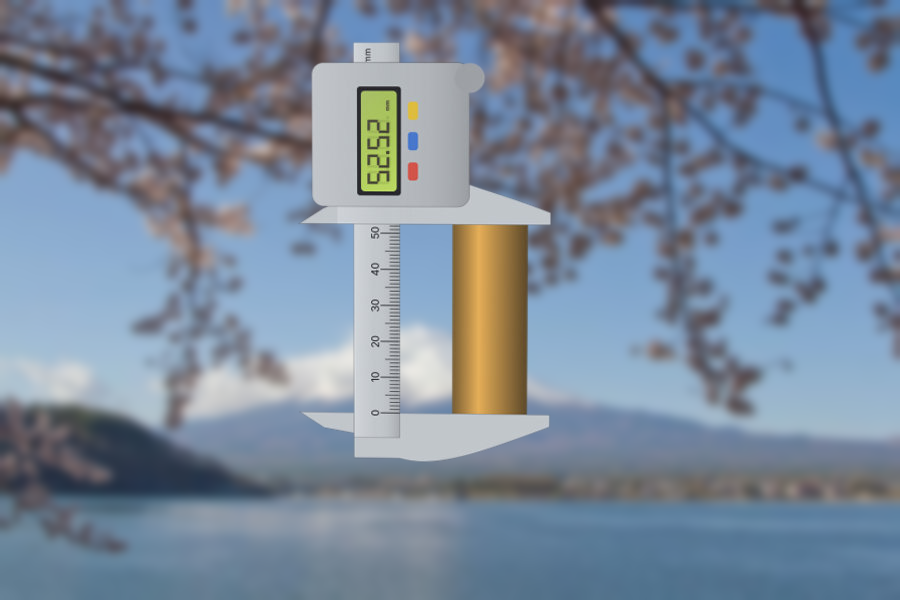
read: {"value": 52.52, "unit": "mm"}
